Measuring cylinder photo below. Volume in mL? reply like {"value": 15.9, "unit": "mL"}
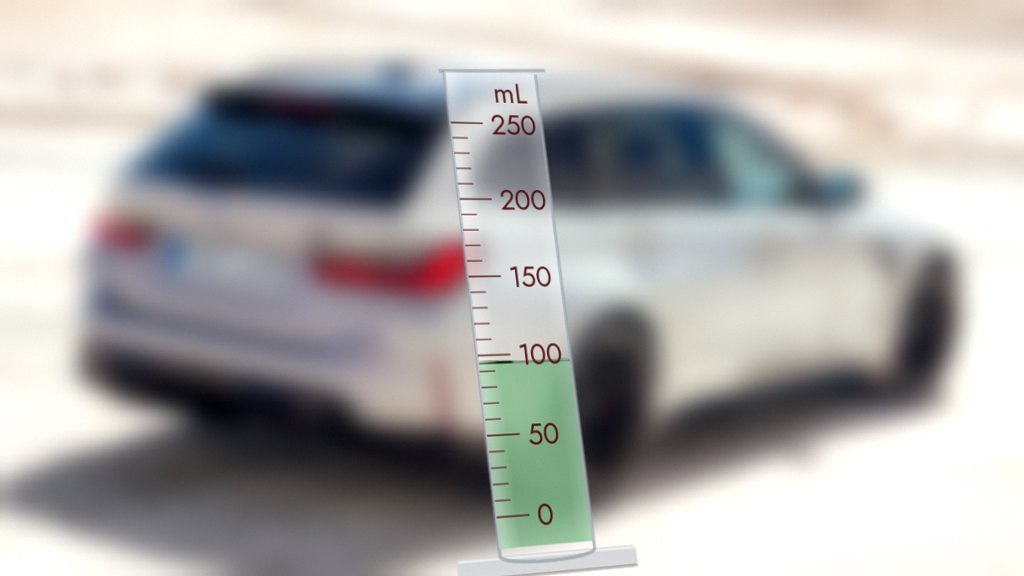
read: {"value": 95, "unit": "mL"}
